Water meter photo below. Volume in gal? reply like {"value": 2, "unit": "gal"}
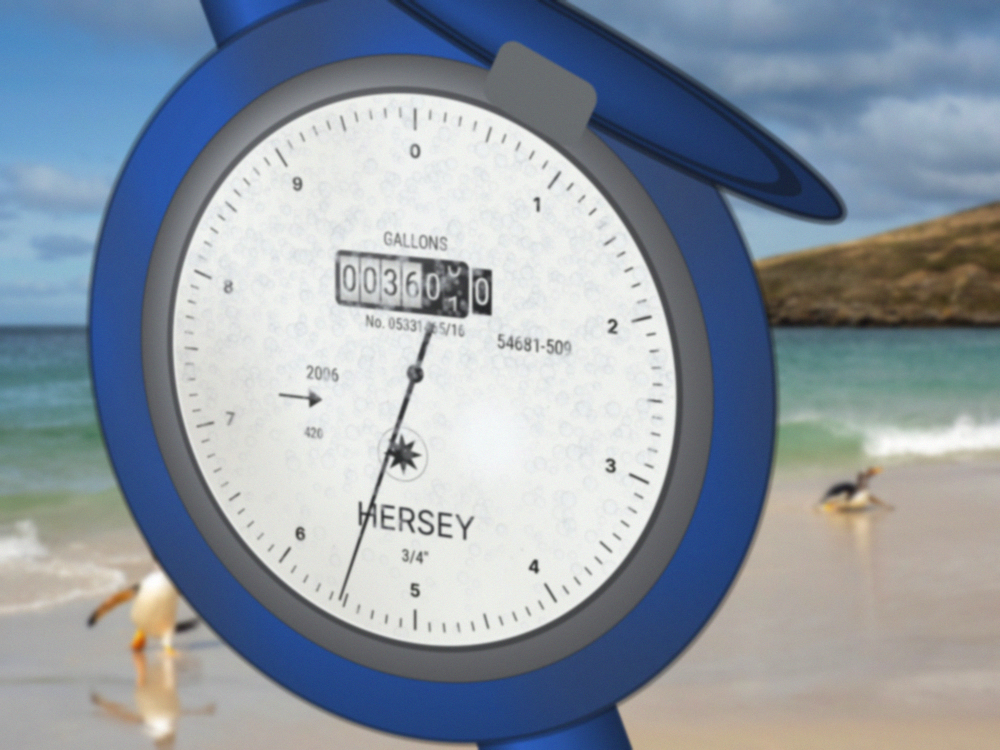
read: {"value": 36005.5, "unit": "gal"}
